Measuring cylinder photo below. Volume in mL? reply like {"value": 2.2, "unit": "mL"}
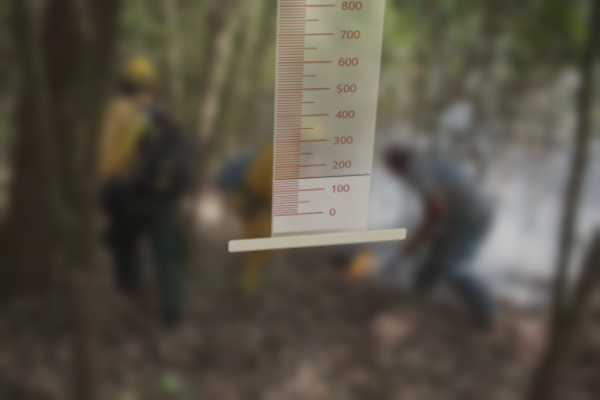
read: {"value": 150, "unit": "mL"}
